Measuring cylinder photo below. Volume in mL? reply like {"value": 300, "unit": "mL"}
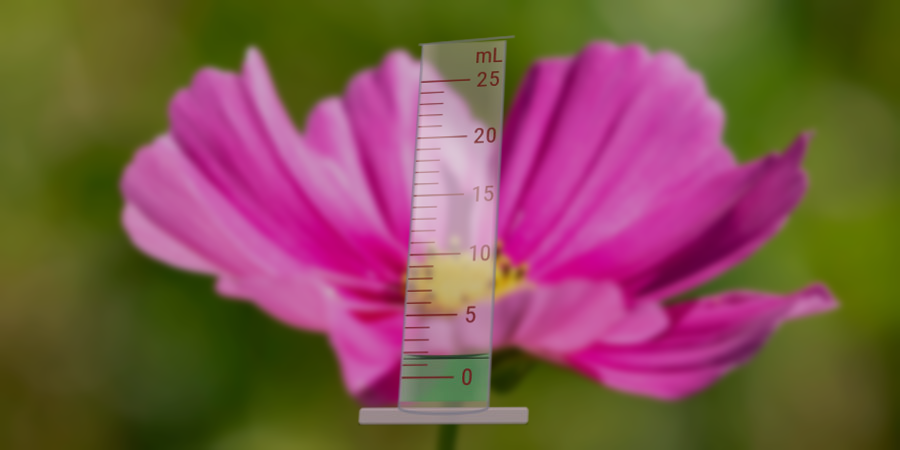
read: {"value": 1.5, "unit": "mL"}
